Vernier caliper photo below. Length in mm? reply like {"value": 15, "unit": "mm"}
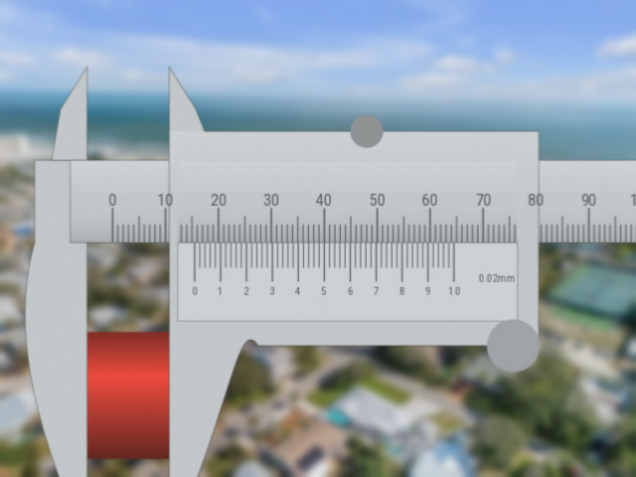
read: {"value": 15.5, "unit": "mm"}
